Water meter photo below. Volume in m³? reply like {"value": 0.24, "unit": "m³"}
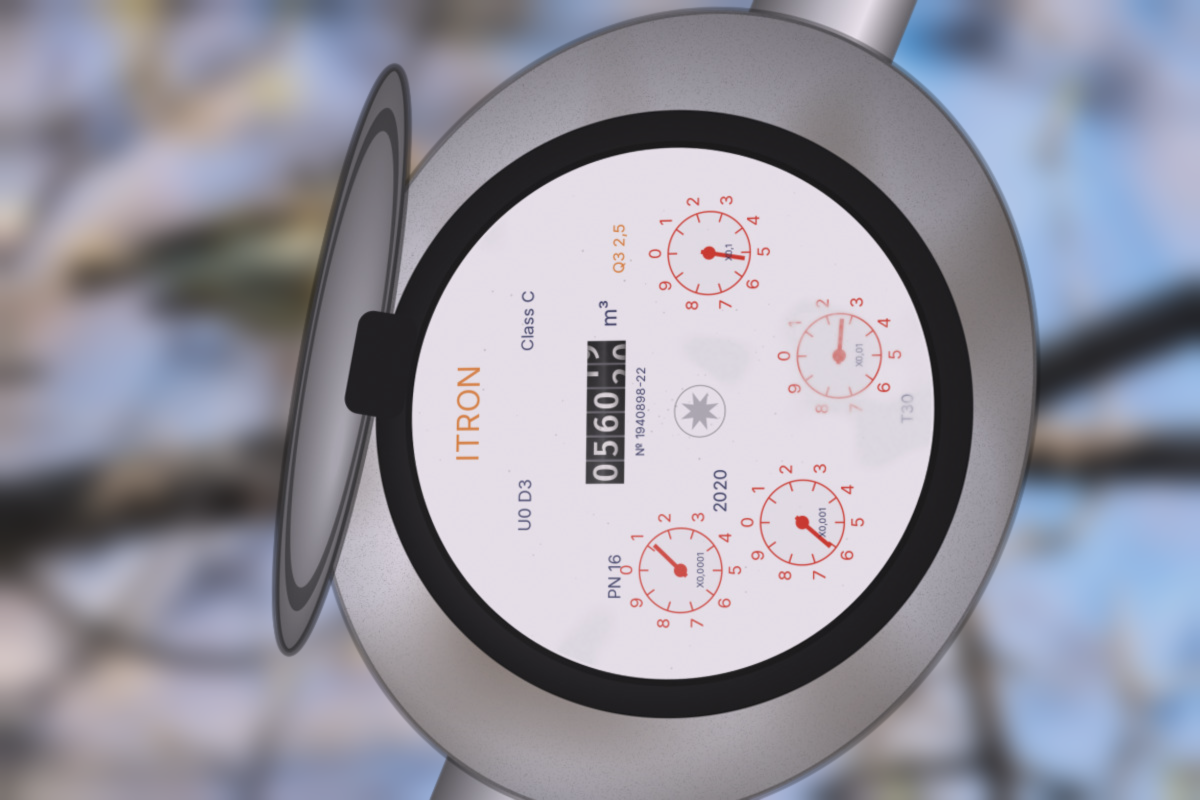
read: {"value": 56019.5261, "unit": "m³"}
